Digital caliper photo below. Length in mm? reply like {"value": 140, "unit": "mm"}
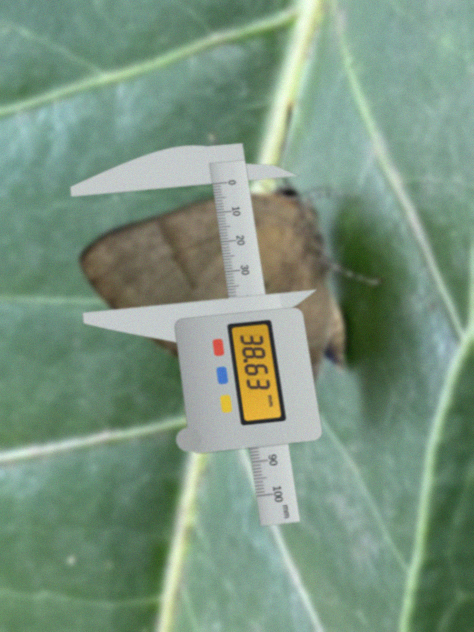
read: {"value": 38.63, "unit": "mm"}
